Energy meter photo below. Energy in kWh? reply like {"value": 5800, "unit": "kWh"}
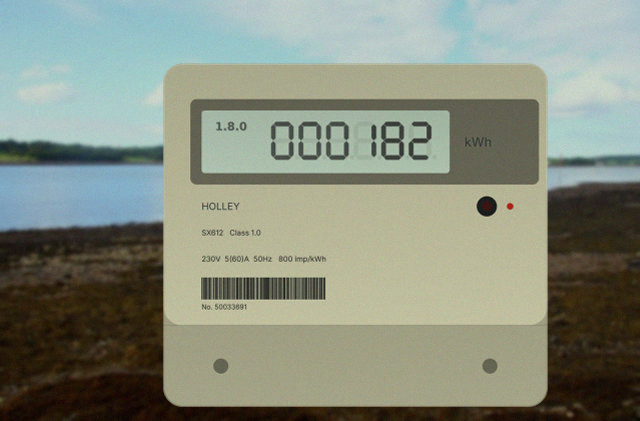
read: {"value": 182, "unit": "kWh"}
